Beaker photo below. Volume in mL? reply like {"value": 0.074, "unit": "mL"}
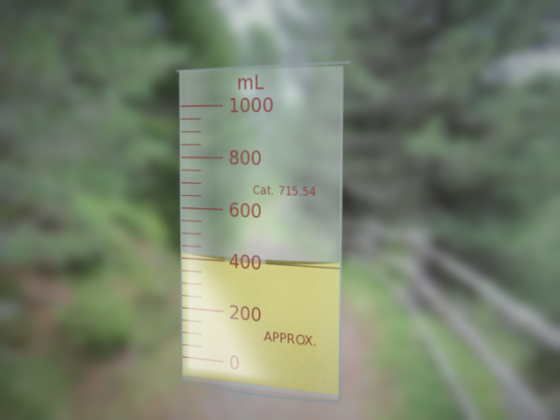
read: {"value": 400, "unit": "mL"}
